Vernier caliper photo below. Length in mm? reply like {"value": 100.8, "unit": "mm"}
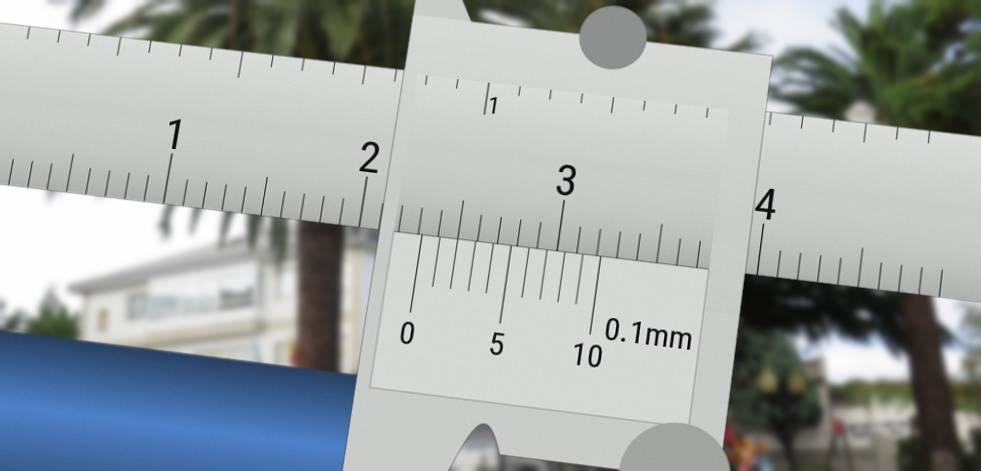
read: {"value": 23.2, "unit": "mm"}
